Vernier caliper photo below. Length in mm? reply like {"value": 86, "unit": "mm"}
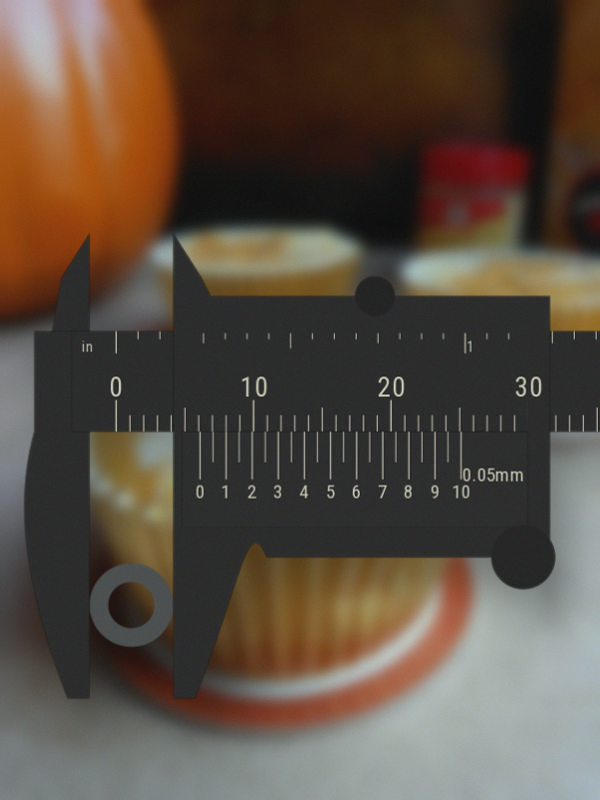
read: {"value": 6.1, "unit": "mm"}
